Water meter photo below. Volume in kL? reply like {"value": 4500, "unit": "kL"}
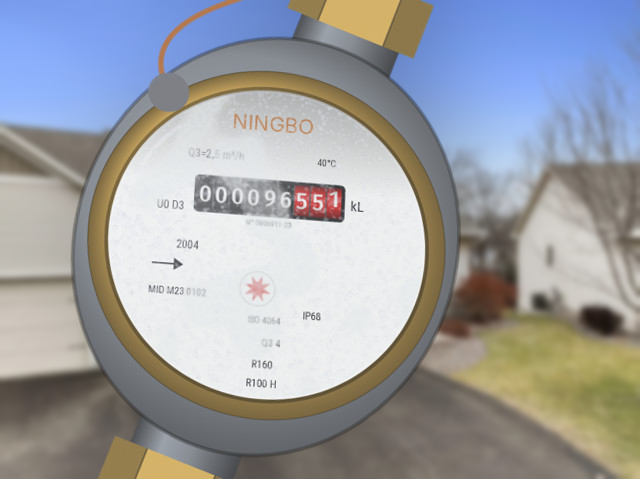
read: {"value": 96.551, "unit": "kL"}
